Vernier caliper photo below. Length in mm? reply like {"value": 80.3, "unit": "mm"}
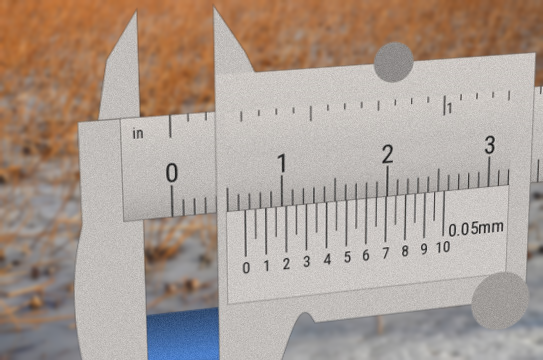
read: {"value": 6.6, "unit": "mm"}
